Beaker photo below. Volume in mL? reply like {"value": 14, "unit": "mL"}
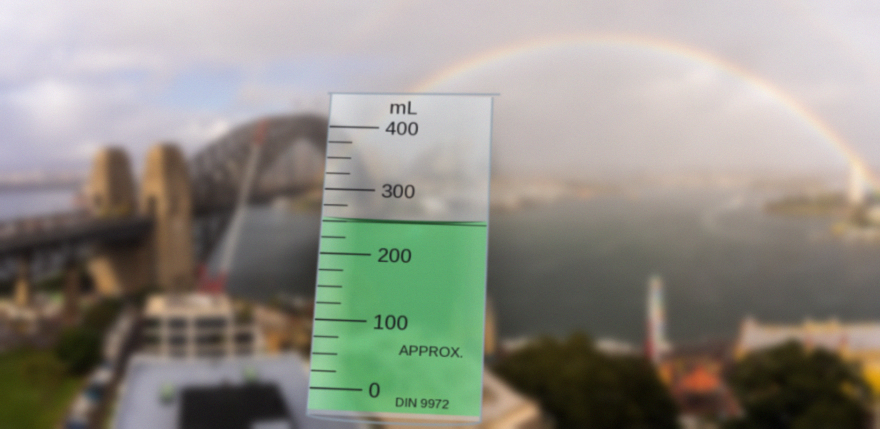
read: {"value": 250, "unit": "mL"}
